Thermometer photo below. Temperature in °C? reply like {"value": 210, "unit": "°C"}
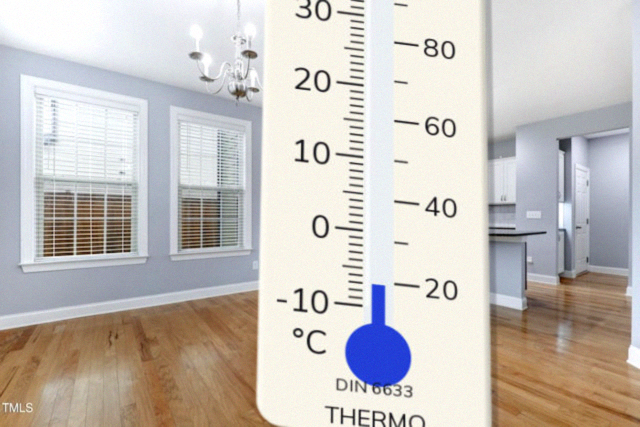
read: {"value": -7, "unit": "°C"}
